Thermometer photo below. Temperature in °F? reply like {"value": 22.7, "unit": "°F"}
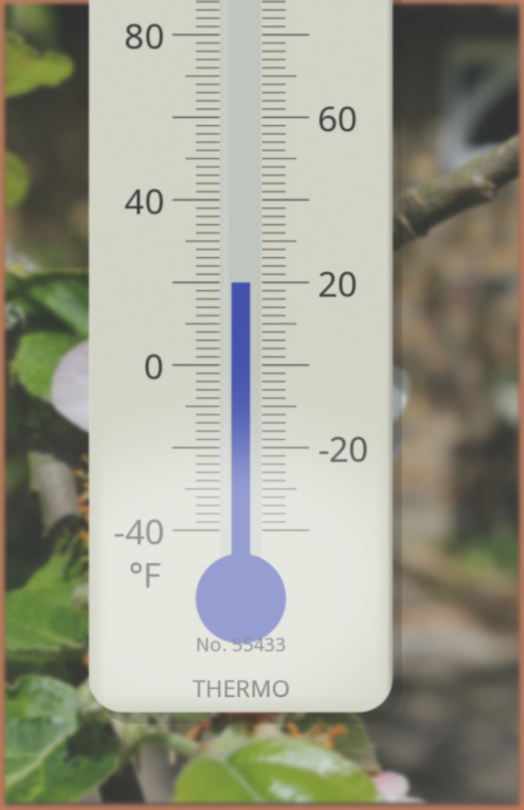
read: {"value": 20, "unit": "°F"}
